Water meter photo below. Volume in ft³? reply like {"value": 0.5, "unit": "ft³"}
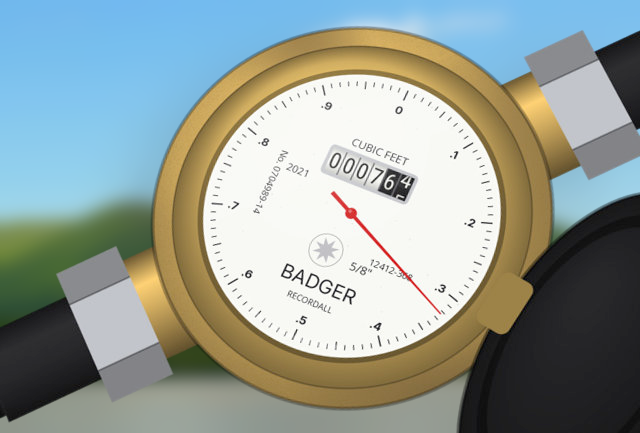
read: {"value": 764.32, "unit": "ft³"}
